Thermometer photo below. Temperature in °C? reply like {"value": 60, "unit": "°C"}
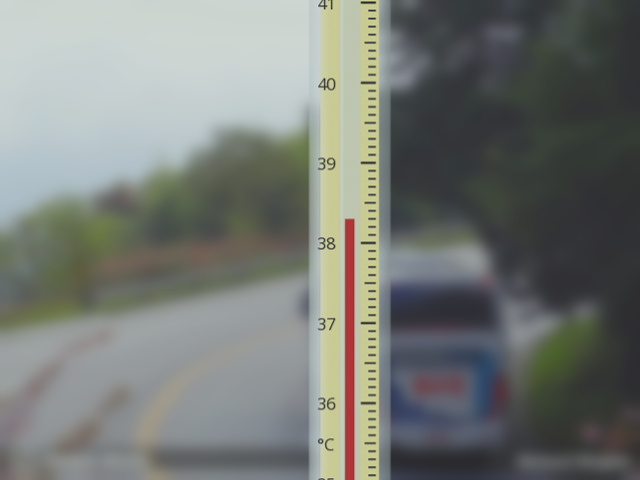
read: {"value": 38.3, "unit": "°C"}
